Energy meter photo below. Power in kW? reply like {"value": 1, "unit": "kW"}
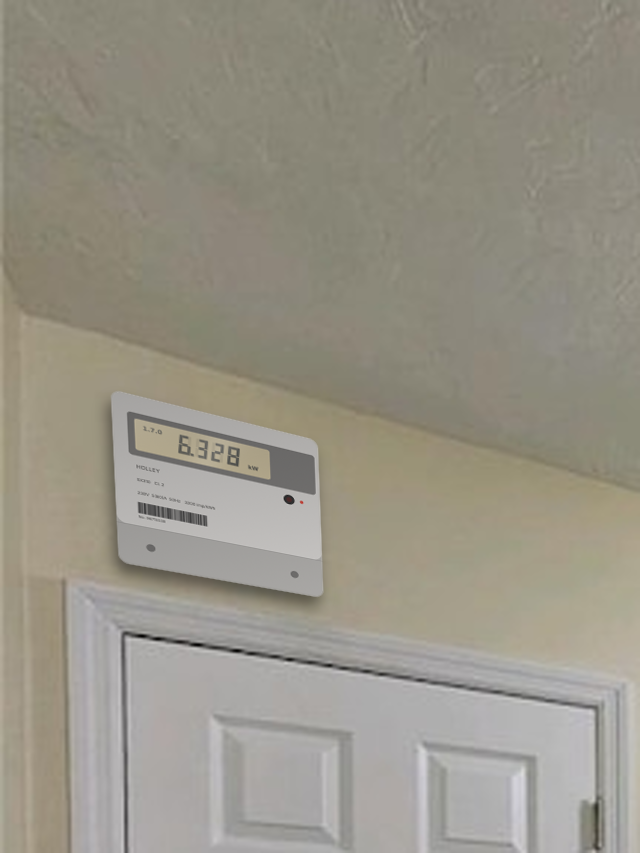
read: {"value": 6.328, "unit": "kW"}
